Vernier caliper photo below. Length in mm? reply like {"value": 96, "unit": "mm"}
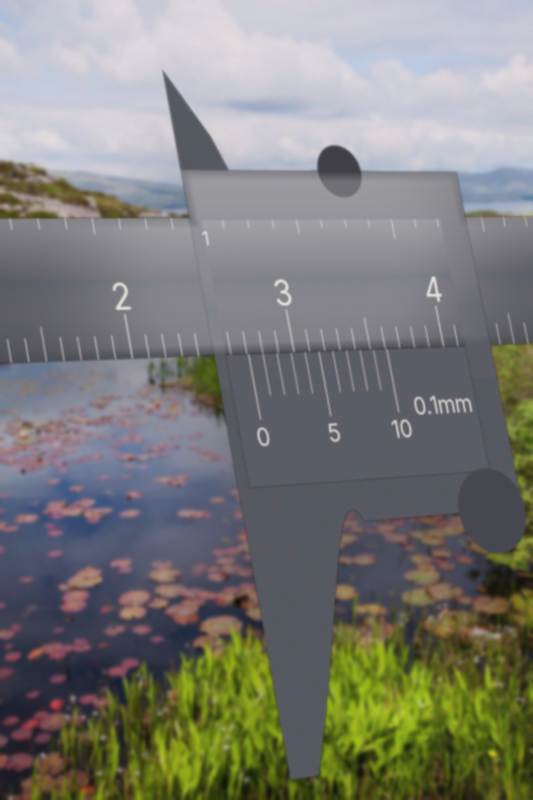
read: {"value": 27.1, "unit": "mm"}
